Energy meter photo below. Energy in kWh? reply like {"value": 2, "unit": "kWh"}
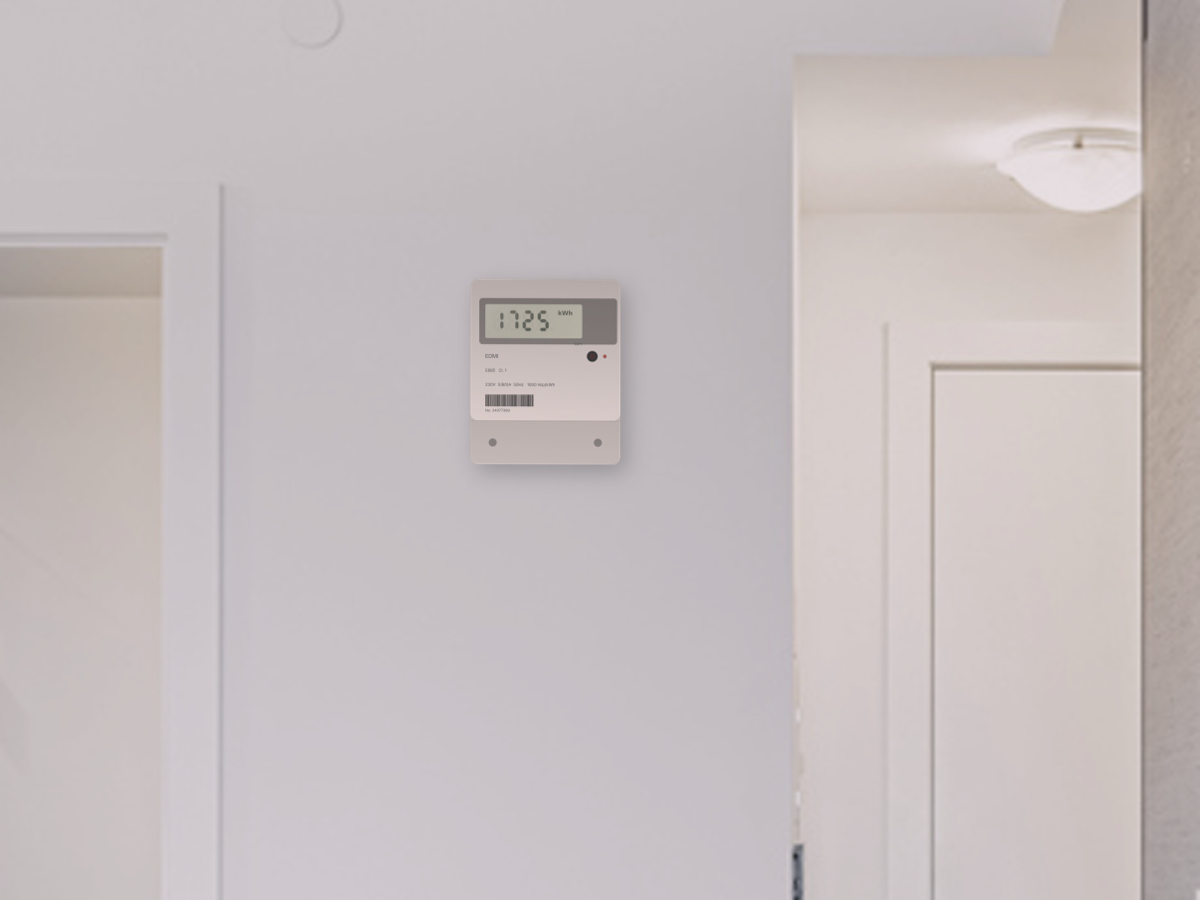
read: {"value": 1725, "unit": "kWh"}
